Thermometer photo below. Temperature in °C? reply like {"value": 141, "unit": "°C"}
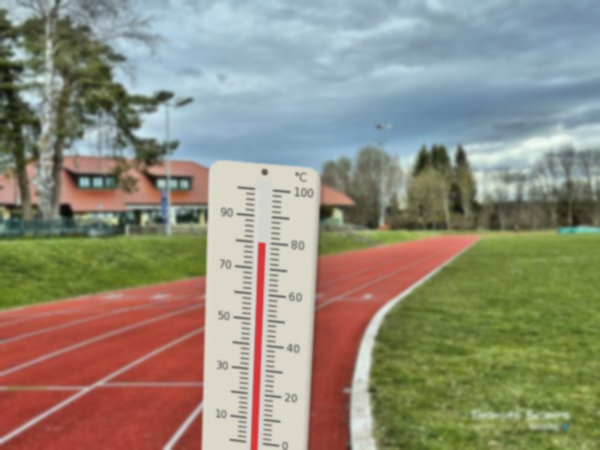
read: {"value": 80, "unit": "°C"}
